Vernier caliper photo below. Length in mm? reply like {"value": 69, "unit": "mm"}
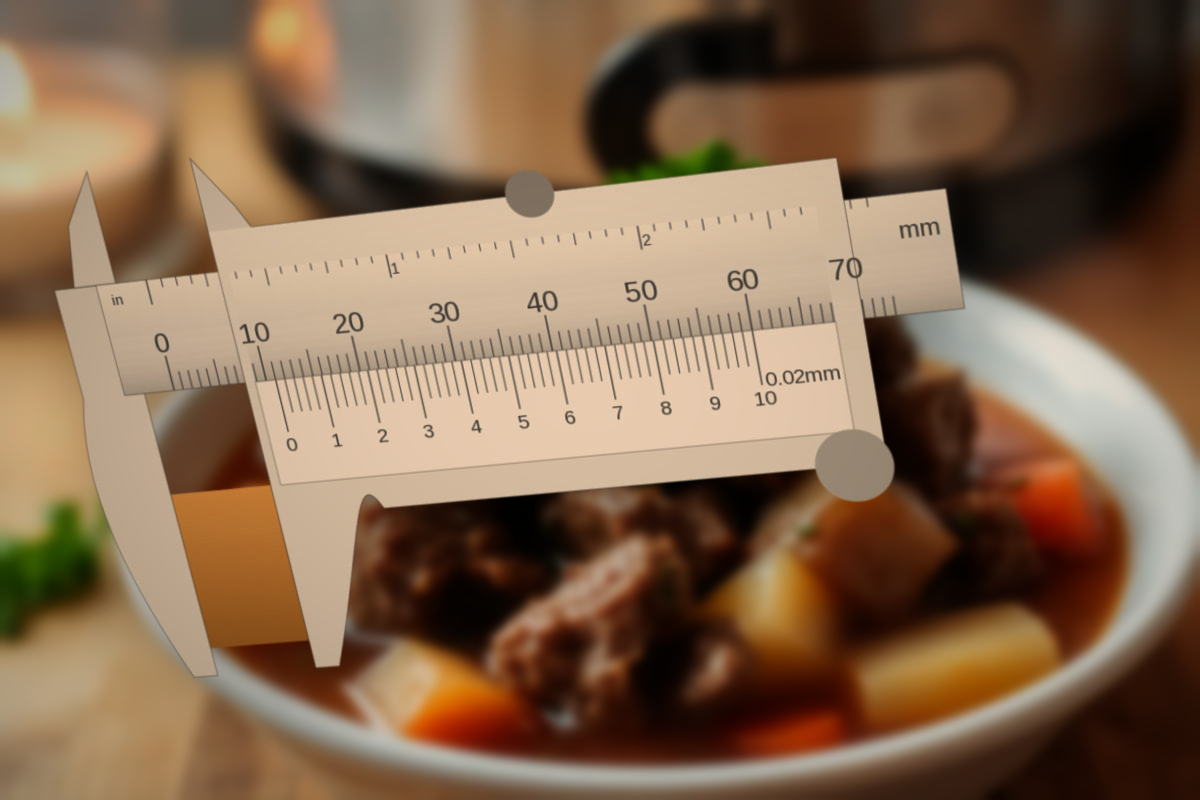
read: {"value": 11.0, "unit": "mm"}
